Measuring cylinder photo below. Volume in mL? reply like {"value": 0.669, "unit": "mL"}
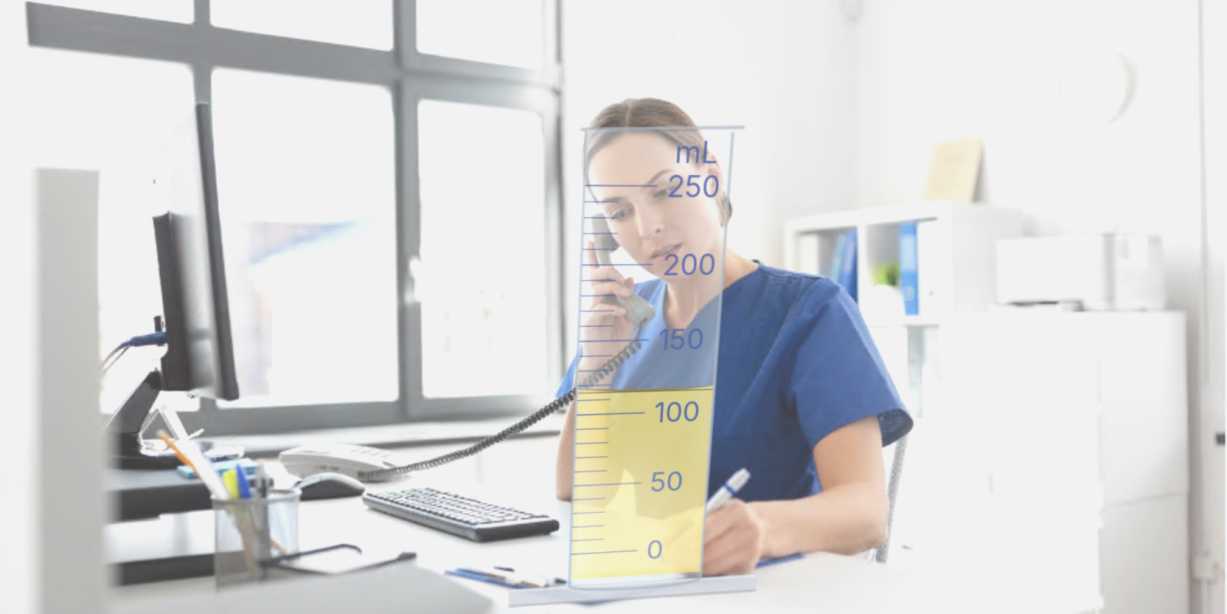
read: {"value": 115, "unit": "mL"}
